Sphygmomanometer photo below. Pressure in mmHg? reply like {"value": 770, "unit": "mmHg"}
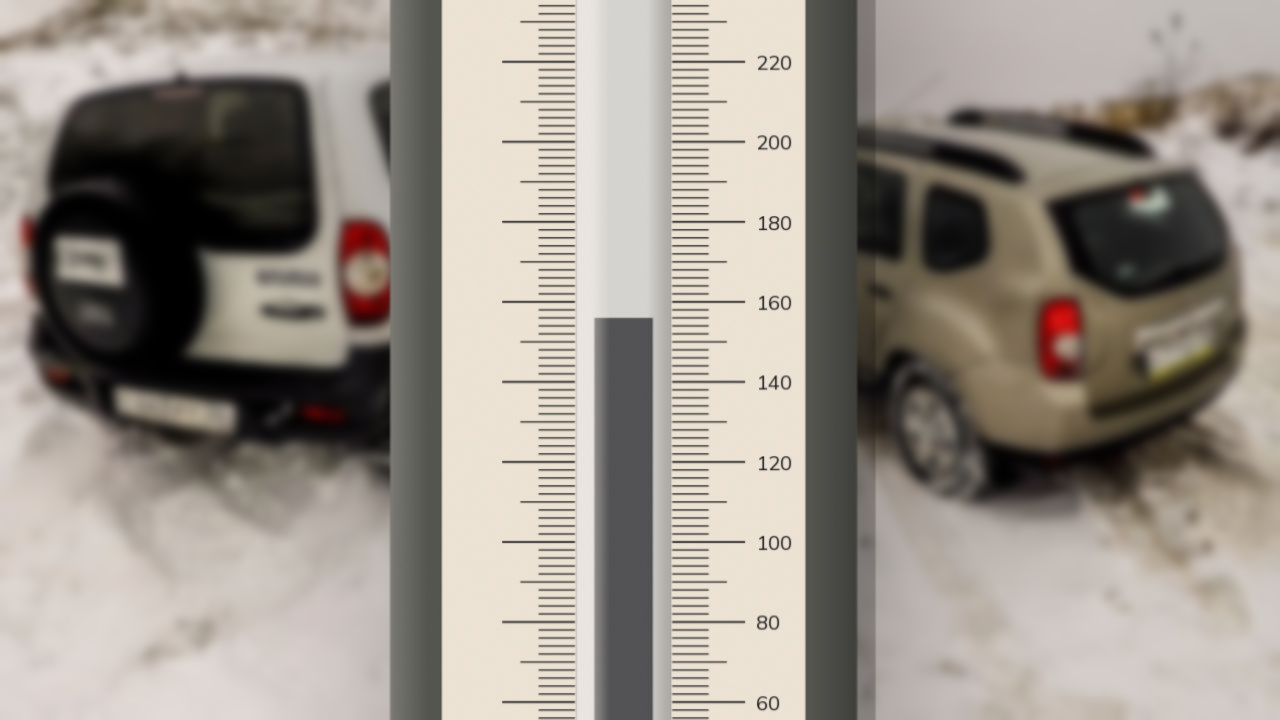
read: {"value": 156, "unit": "mmHg"}
